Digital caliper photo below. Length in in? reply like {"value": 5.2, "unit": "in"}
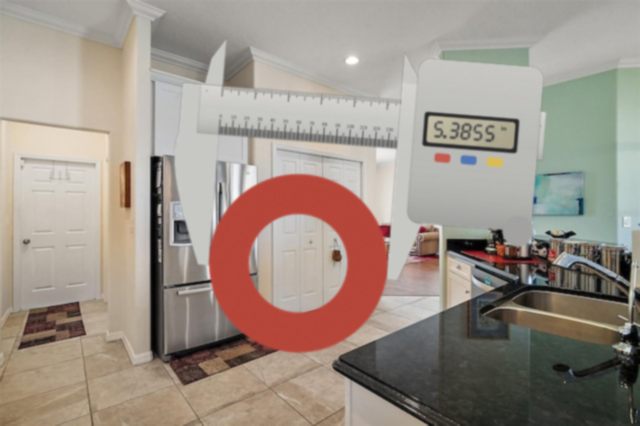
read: {"value": 5.3855, "unit": "in"}
